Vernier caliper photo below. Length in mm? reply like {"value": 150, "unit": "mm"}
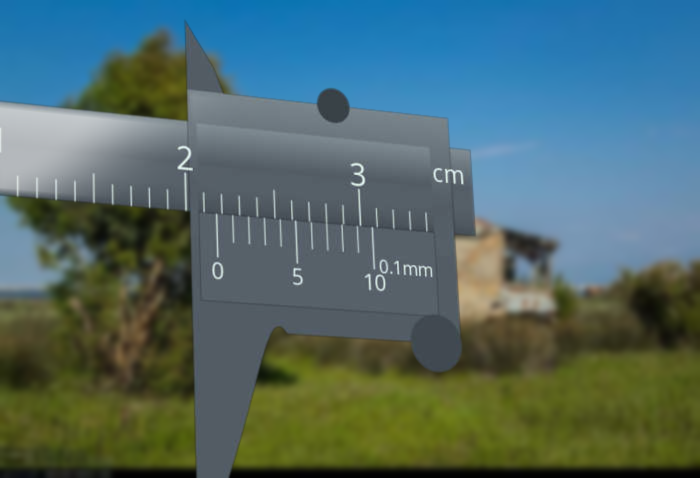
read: {"value": 21.7, "unit": "mm"}
